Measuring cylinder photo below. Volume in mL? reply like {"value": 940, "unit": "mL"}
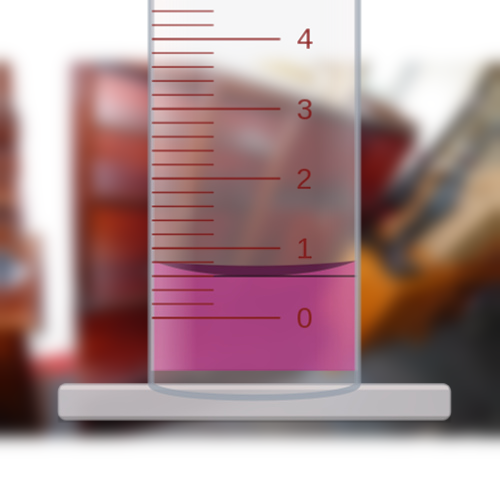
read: {"value": 0.6, "unit": "mL"}
